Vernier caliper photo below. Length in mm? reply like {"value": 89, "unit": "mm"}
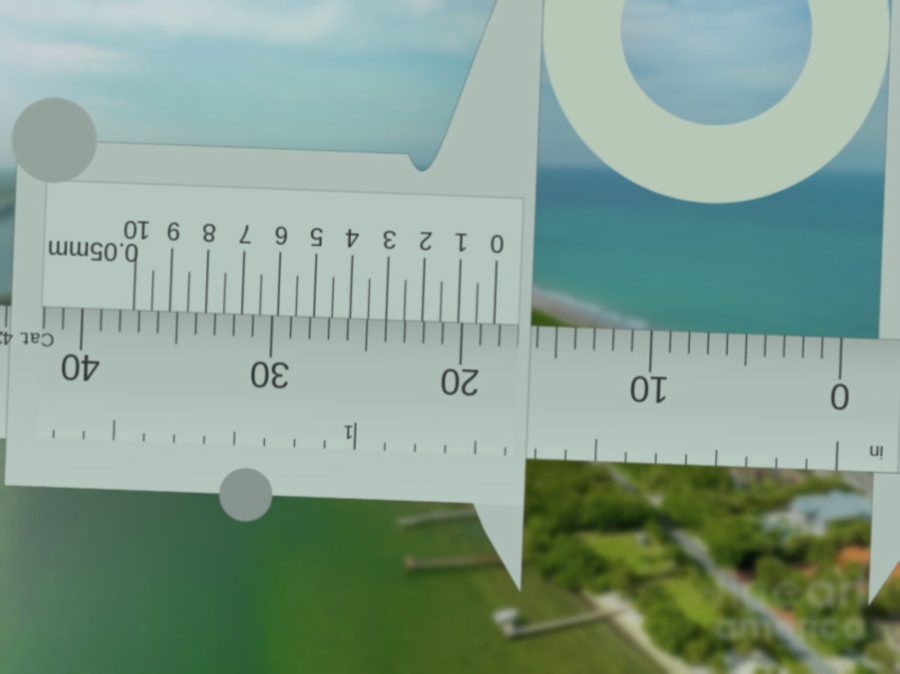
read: {"value": 18.3, "unit": "mm"}
